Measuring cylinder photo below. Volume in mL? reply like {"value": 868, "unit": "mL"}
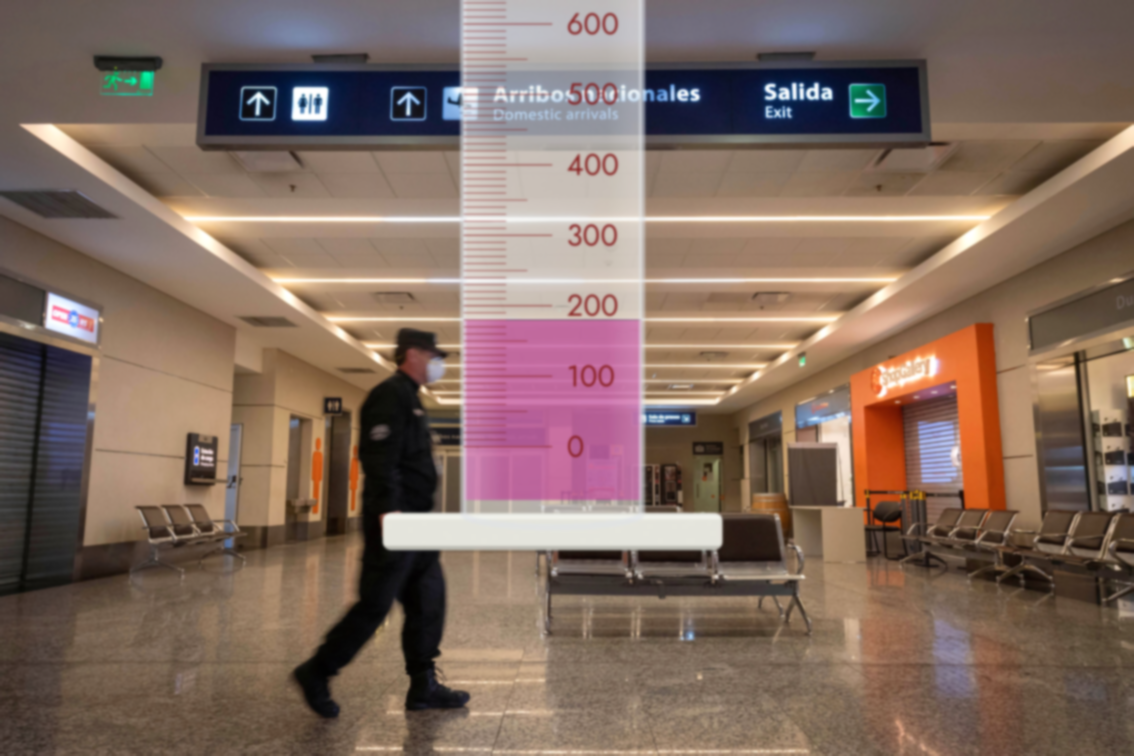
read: {"value": 180, "unit": "mL"}
